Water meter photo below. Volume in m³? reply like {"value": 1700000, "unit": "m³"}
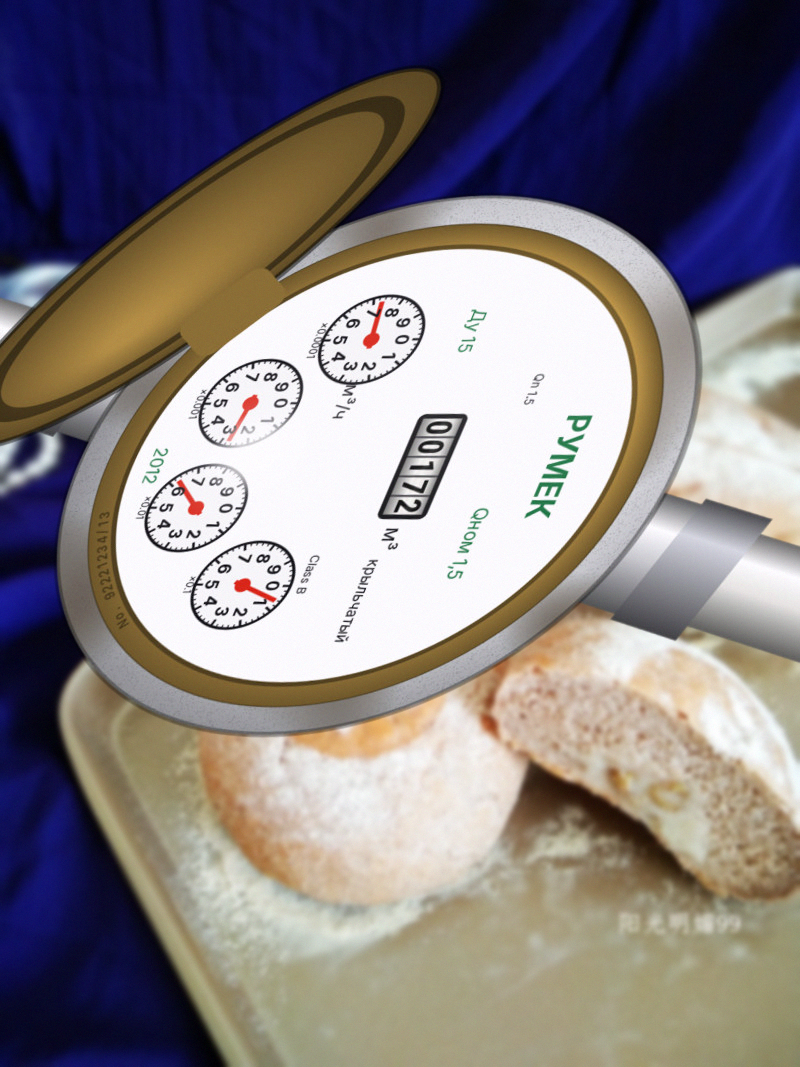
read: {"value": 172.0627, "unit": "m³"}
